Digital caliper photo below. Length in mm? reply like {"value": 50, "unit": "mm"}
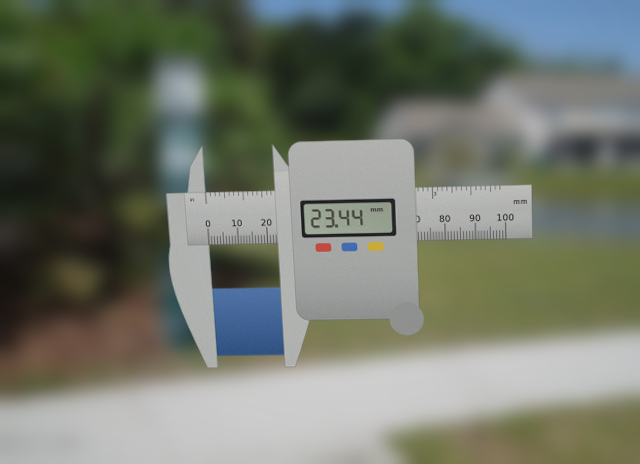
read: {"value": 23.44, "unit": "mm"}
